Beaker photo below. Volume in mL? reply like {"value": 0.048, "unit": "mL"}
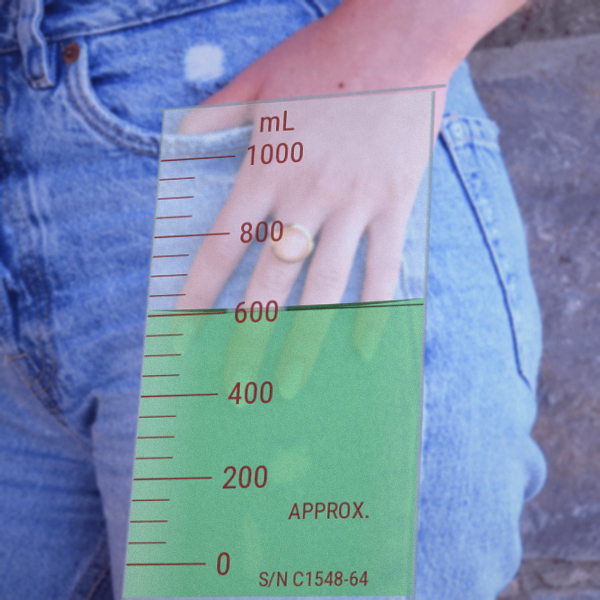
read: {"value": 600, "unit": "mL"}
